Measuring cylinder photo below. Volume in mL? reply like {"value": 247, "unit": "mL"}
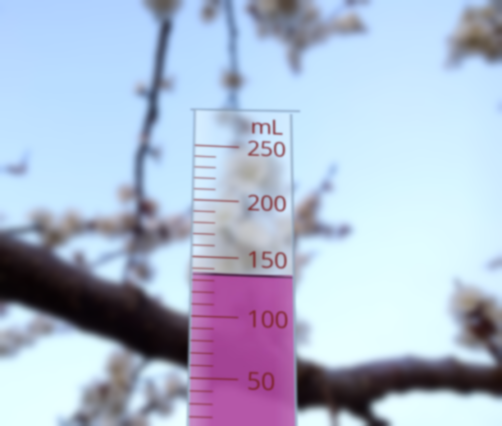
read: {"value": 135, "unit": "mL"}
